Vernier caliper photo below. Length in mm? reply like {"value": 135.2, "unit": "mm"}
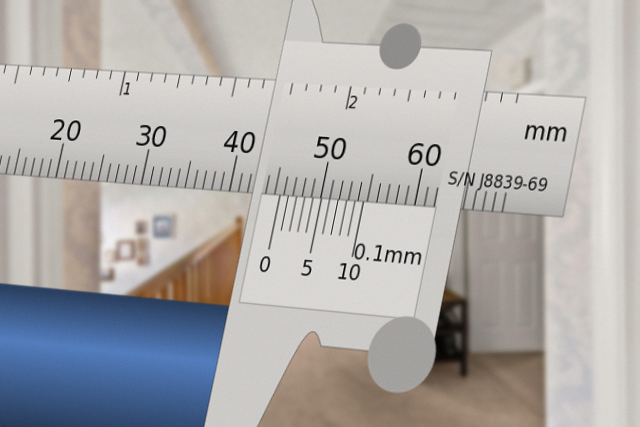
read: {"value": 45.6, "unit": "mm"}
